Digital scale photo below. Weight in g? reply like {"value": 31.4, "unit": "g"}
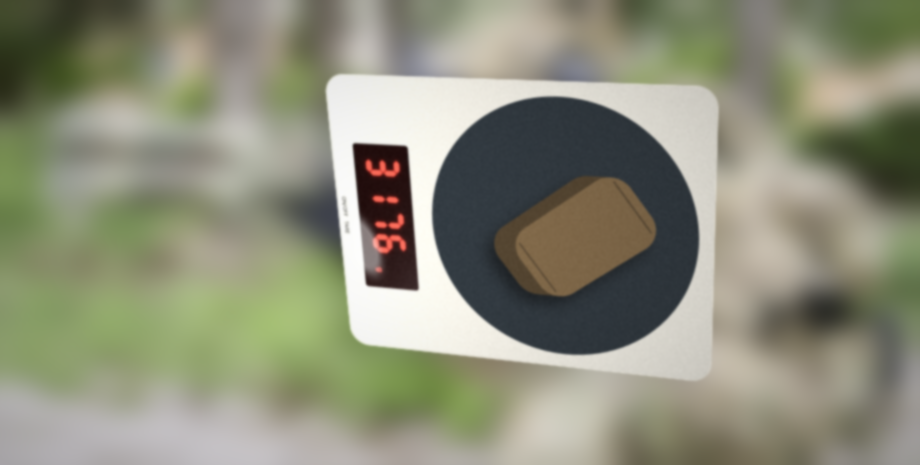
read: {"value": 3176, "unit": "g"}
